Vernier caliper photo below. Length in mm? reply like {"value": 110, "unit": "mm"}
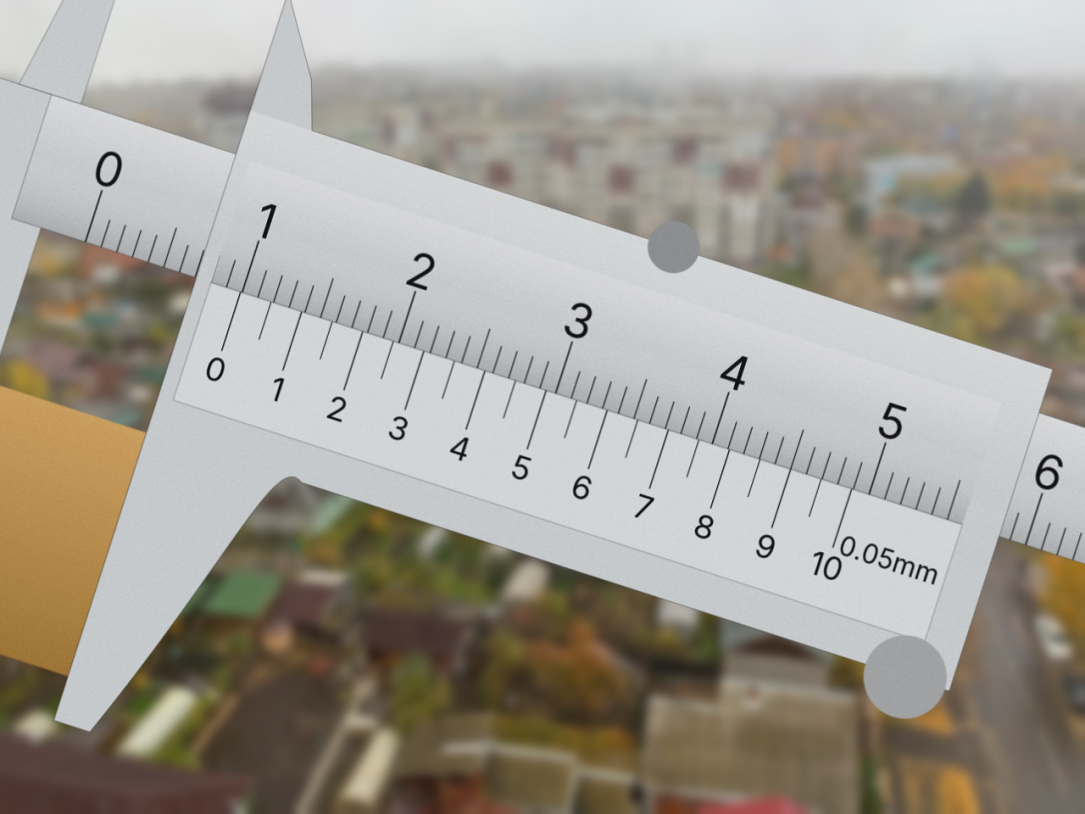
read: {"value": 9.9, "unit": "mm"}
